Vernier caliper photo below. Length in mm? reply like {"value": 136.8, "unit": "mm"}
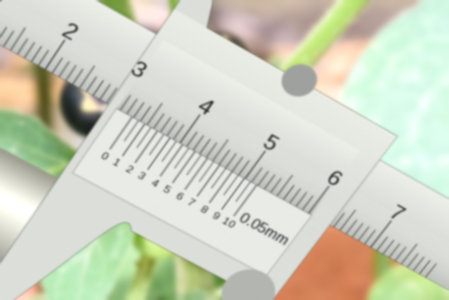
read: {"value": 32.8, "unit": "mm"}
